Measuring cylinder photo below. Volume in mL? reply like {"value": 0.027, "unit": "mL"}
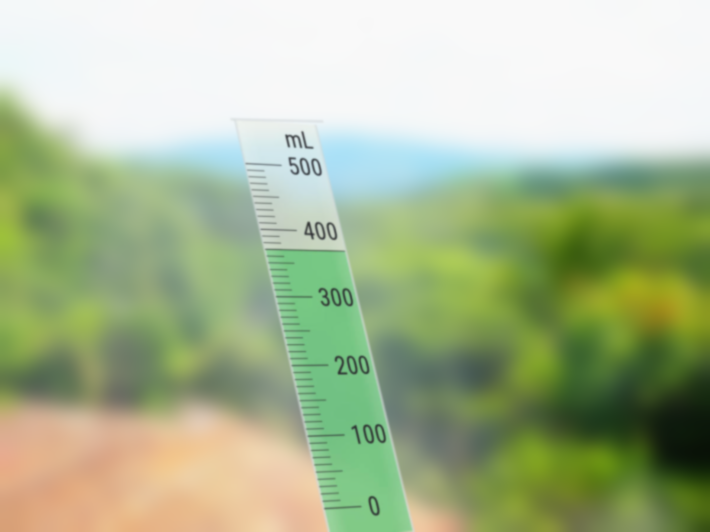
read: {"value": 370, "unit": "mL"}
